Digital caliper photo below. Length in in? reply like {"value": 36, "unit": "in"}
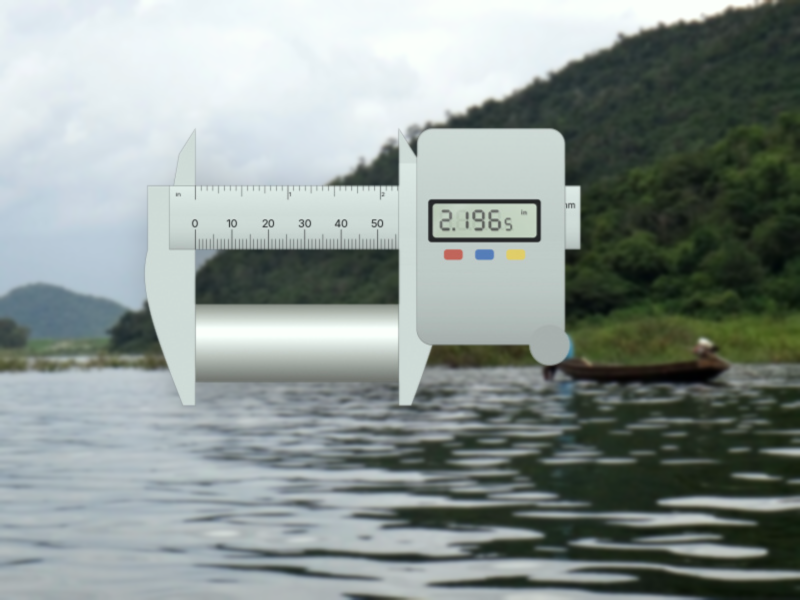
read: {"value": 2.1965, "unit": "in"}
